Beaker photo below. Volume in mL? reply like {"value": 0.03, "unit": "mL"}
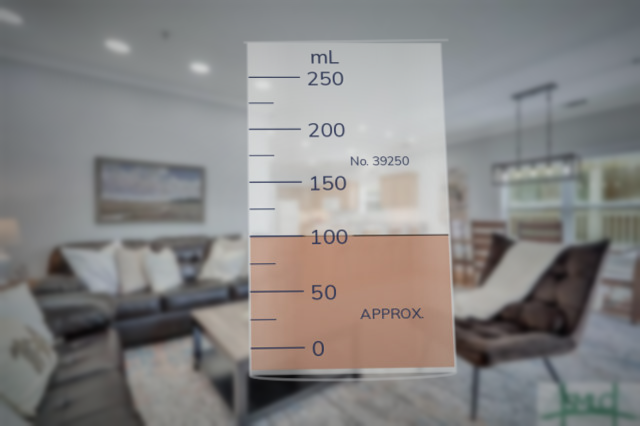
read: {"value": 100, "unit": "mL"}
